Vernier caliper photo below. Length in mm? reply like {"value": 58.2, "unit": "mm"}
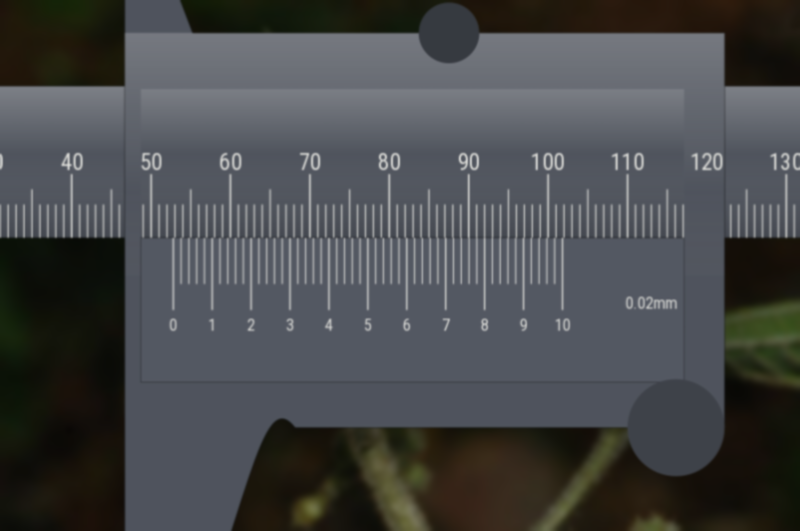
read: {"value": 52.8, "unit": "mm"}
